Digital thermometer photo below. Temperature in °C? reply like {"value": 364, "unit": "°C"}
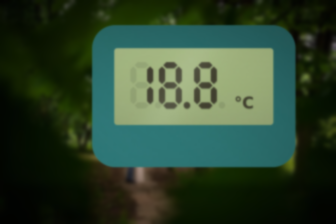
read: {"value": 18.8, "unit": "°C"}
